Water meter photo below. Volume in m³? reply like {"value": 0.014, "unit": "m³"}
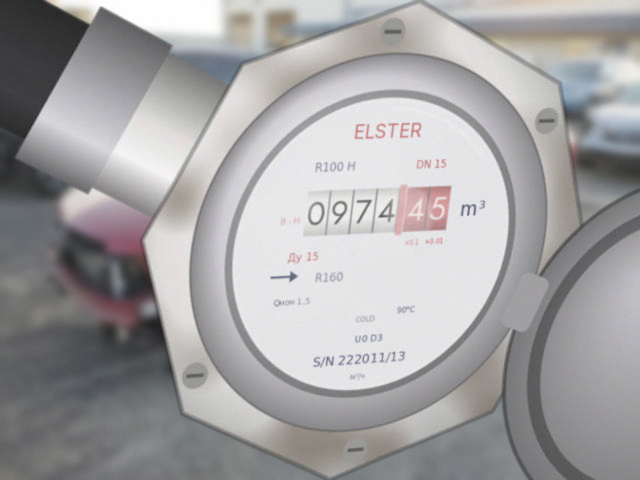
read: {"value": 974.45, "unit": "m³"}
